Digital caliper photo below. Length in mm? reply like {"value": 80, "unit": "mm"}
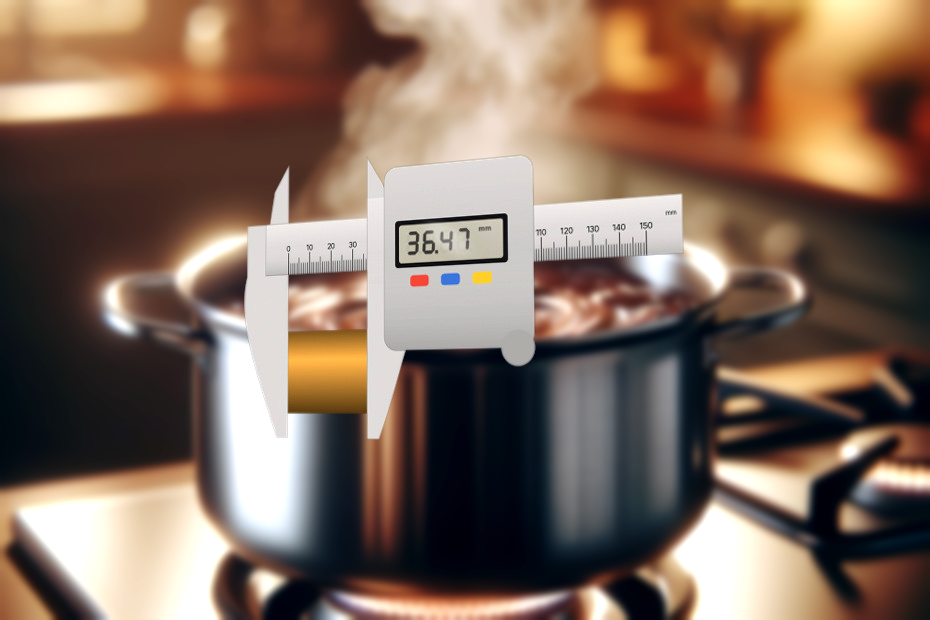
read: {"value": 36.47, "unit": "mm"}
